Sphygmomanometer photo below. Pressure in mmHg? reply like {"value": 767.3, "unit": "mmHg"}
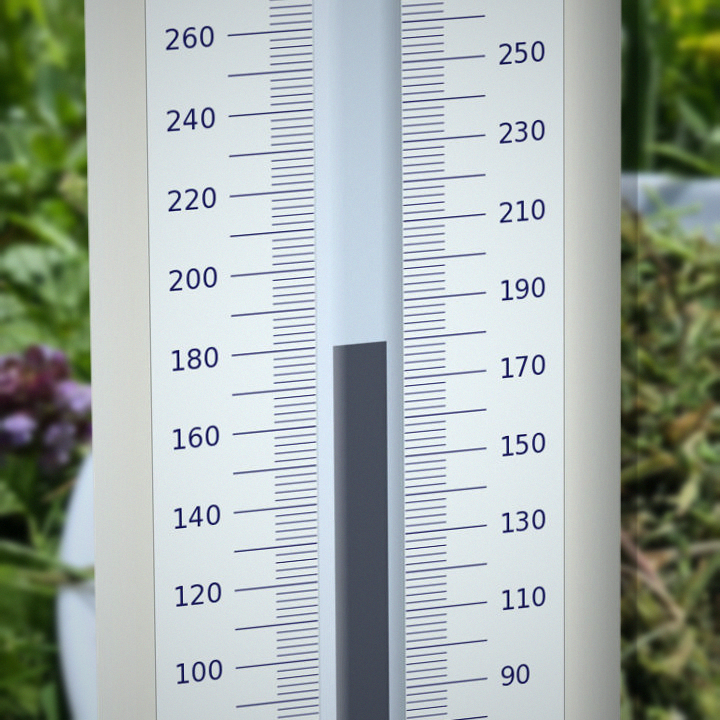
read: {"value": 180, "unit": "mmHg"}
